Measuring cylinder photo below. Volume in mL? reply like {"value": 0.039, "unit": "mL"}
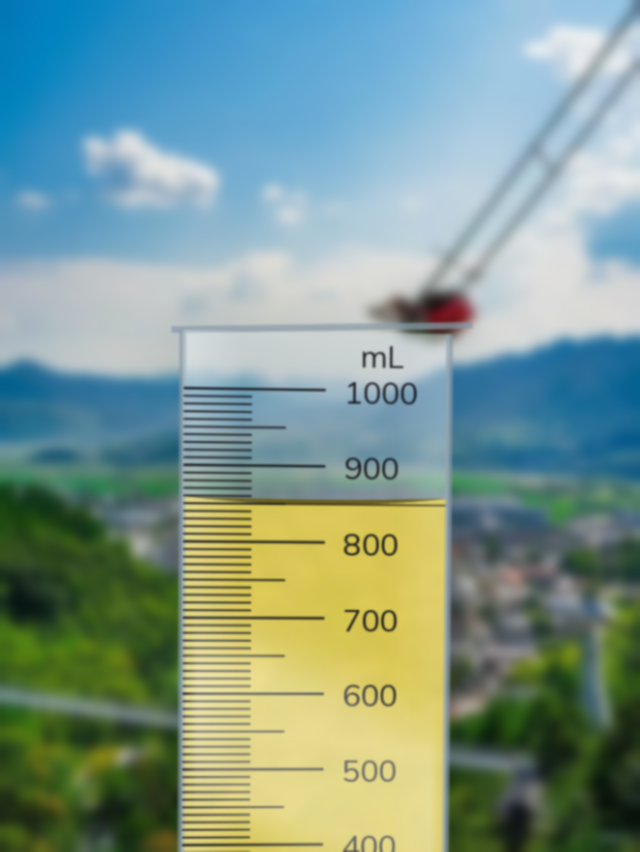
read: {"value": 850, "unit": "mL"}
